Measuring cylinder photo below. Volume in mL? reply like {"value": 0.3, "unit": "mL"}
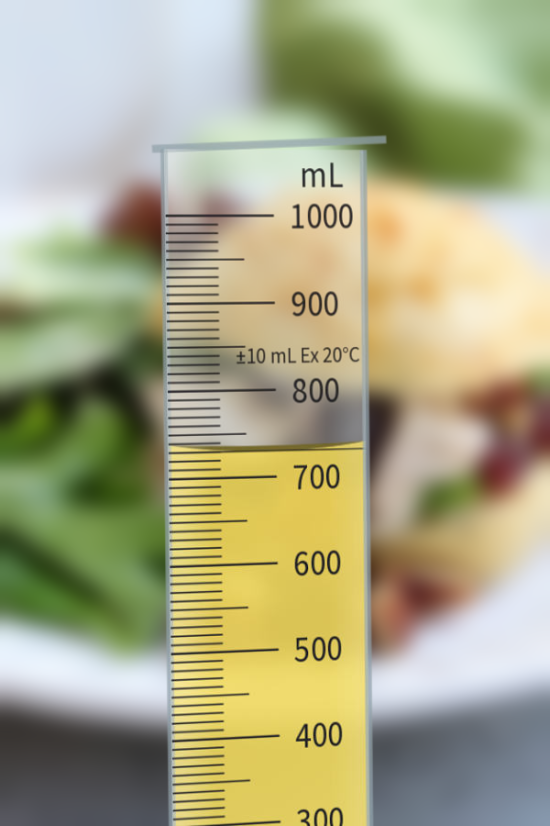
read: {"value": 730, "unit": "mL"}
